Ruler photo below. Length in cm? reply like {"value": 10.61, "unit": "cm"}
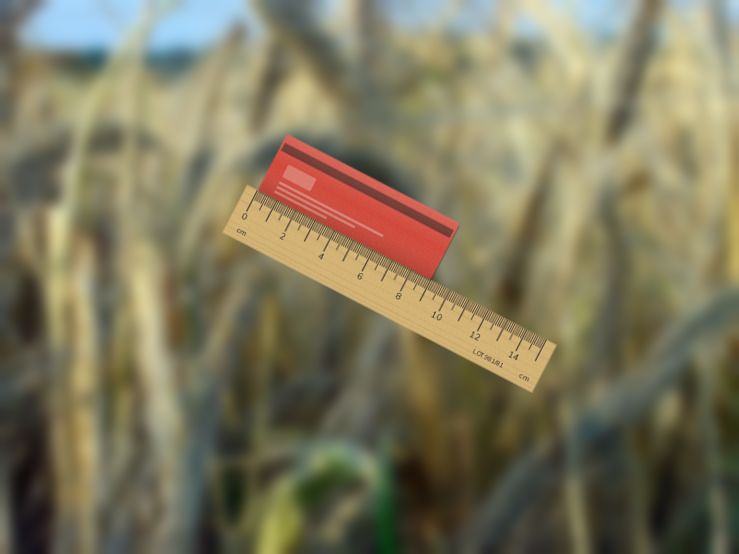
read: {"value": 9, "unit": "cm"}
